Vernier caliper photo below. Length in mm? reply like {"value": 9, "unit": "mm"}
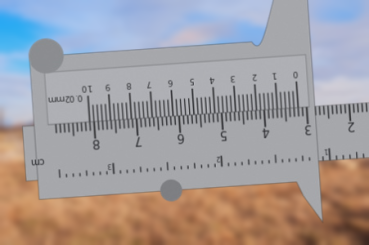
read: {"value": 32.0, "unit": "mm"}
